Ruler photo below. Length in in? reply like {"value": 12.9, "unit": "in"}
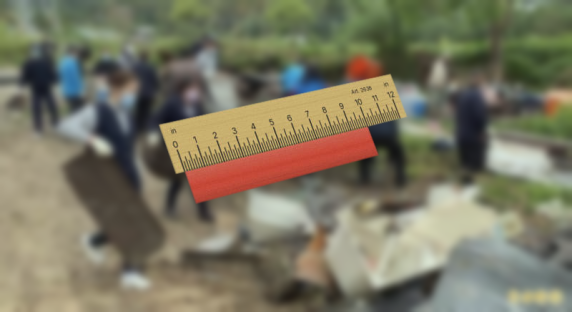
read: {"value": 10, "unit": "in"}
